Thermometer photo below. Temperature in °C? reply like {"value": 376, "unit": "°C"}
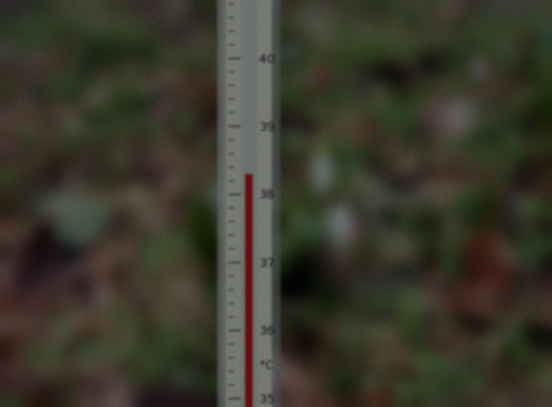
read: {"value": 38.3, "unit": "°C"}
